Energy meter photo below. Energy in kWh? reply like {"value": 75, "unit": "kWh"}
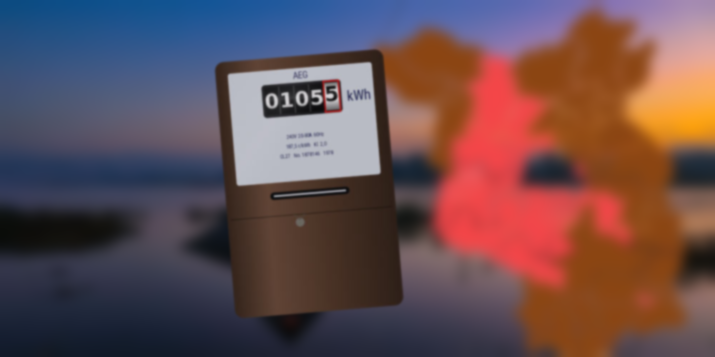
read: {"value": 105.5, "unit": "kWh"}
